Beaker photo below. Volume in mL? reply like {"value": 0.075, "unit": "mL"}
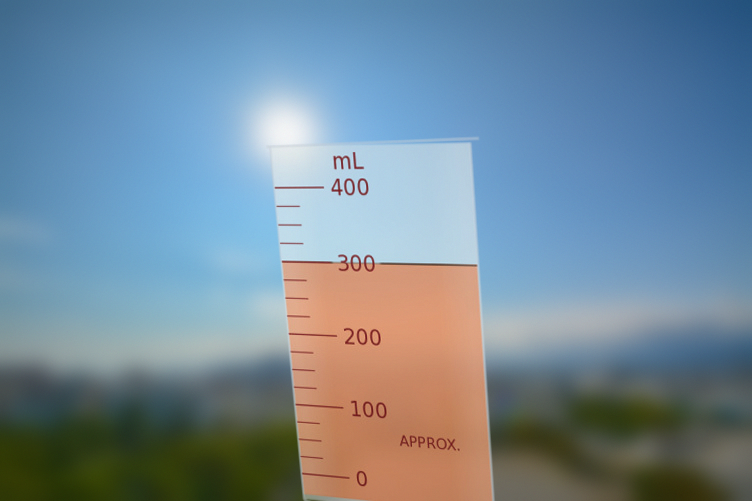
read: {"value": 300, "unit": "mL"}
